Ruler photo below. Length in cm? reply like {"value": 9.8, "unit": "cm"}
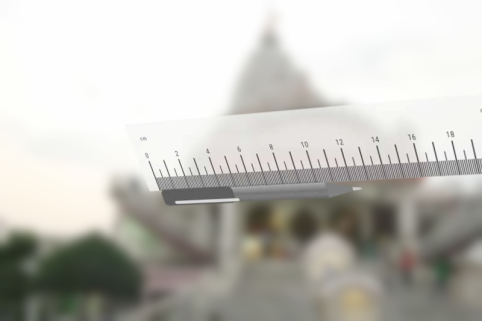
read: {"value": 12.5, "unit": "cm"}
